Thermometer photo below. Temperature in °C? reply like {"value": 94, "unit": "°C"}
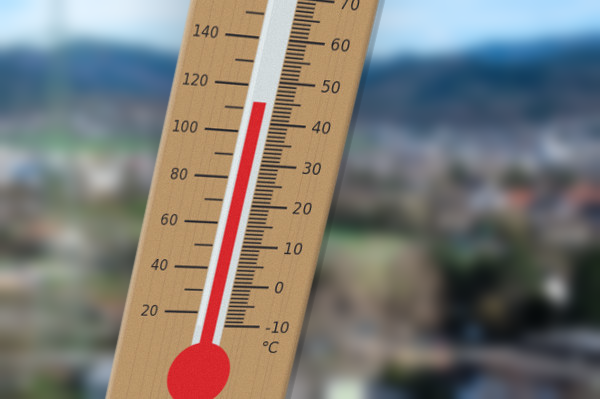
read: {"value": 45, "unit": "°C"}
